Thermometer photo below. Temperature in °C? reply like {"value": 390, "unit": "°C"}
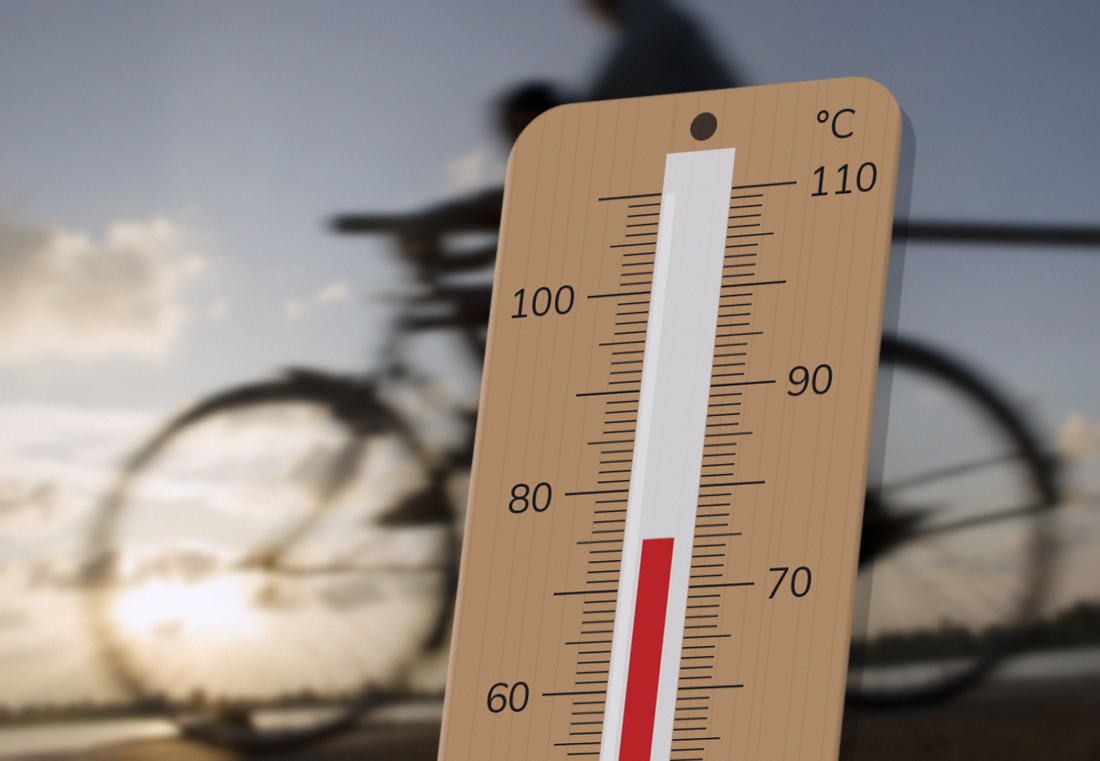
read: {"value": 75, "unit": "°C"}
